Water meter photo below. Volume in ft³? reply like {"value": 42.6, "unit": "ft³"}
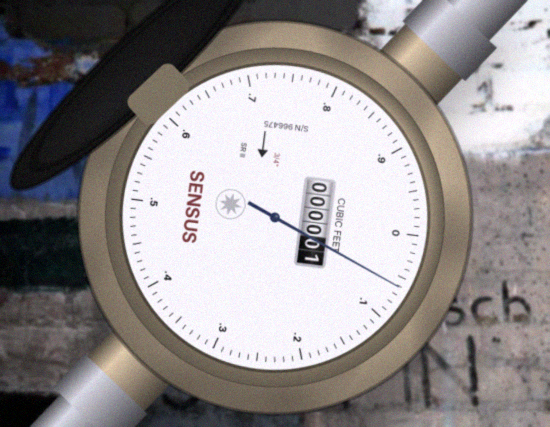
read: {"value": 1.06, "unit": "ft³"}
